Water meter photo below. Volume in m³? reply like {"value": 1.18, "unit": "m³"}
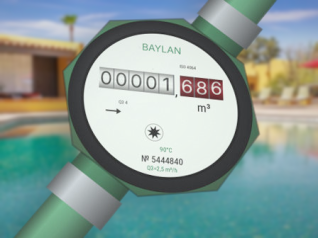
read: {"value": 1.686, "unit": "m³"}
